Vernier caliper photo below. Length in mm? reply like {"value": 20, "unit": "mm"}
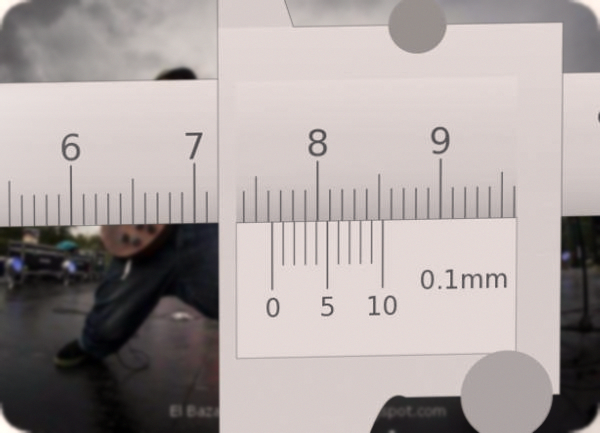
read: {"value": 76.3, "unit": "mm"}
